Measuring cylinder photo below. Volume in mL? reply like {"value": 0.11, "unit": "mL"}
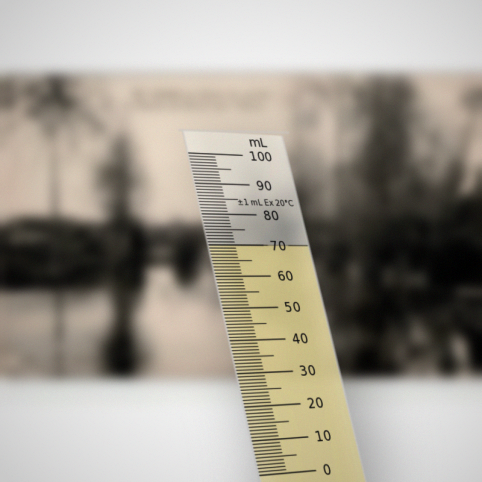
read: {"value": 70, "unit": "mL"}
